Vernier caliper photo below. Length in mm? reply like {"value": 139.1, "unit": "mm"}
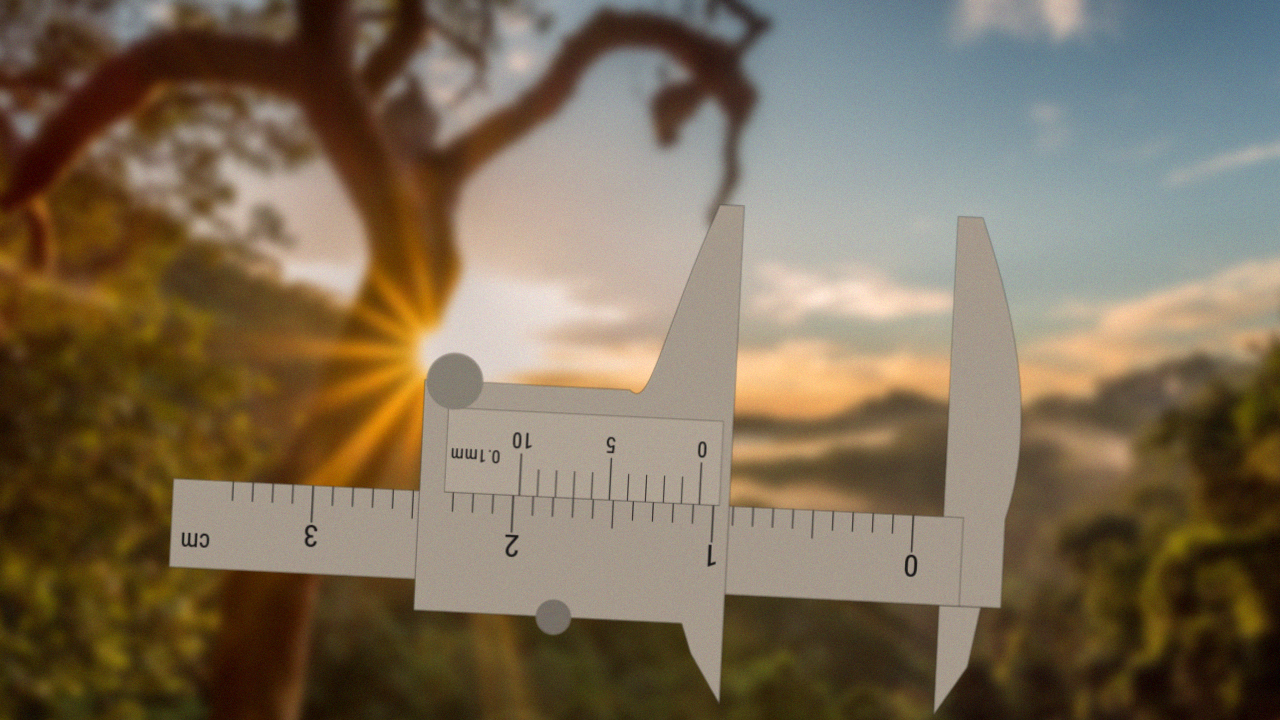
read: {"value": 10.7, "unit": "mm"}
